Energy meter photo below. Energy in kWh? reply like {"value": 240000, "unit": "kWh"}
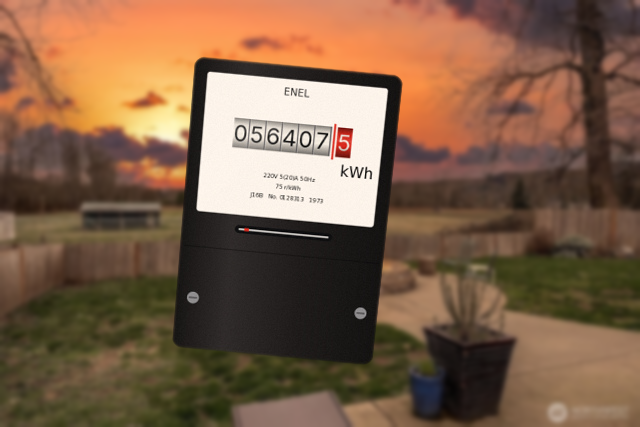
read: {"value": 56407.5, "unit": "kWh"}
